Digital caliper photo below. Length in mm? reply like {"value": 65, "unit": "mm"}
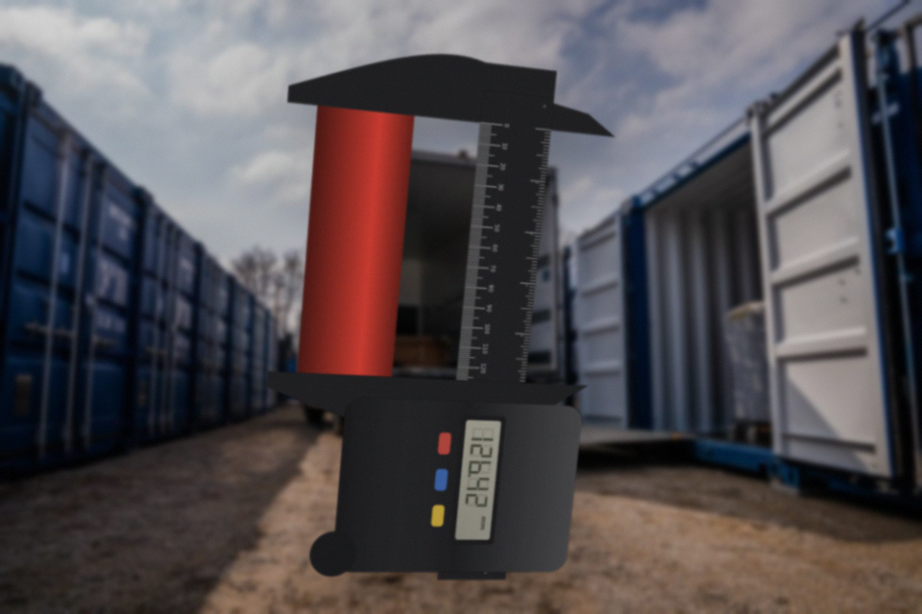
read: {"value": 126.42, "unit": "mm"}
